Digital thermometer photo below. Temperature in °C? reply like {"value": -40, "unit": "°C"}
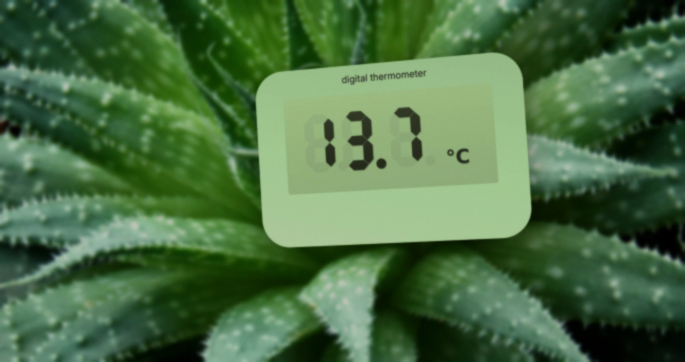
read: {"value": 13.7, "unit": "°C"}
